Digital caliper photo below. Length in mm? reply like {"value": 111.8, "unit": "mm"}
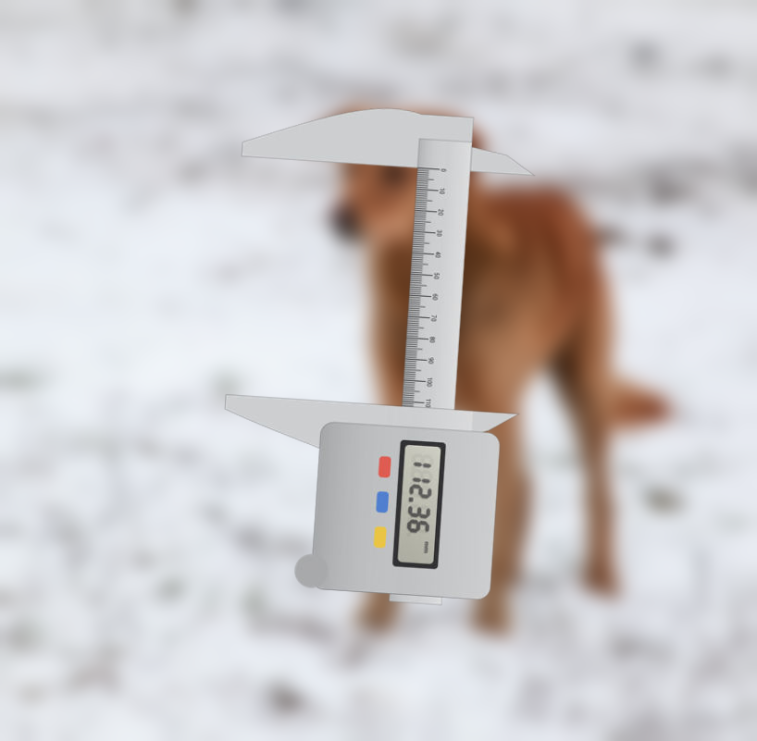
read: {"value": 112.36, "unit": "mm"}
